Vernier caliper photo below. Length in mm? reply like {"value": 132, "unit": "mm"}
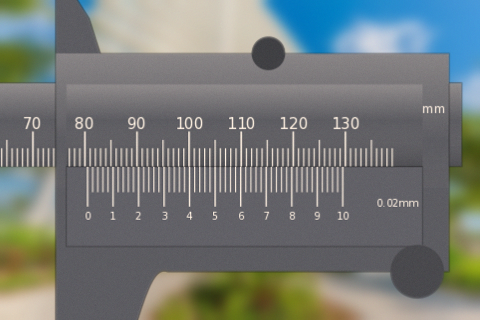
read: {"value": 80.5, "unit": "mm"}
